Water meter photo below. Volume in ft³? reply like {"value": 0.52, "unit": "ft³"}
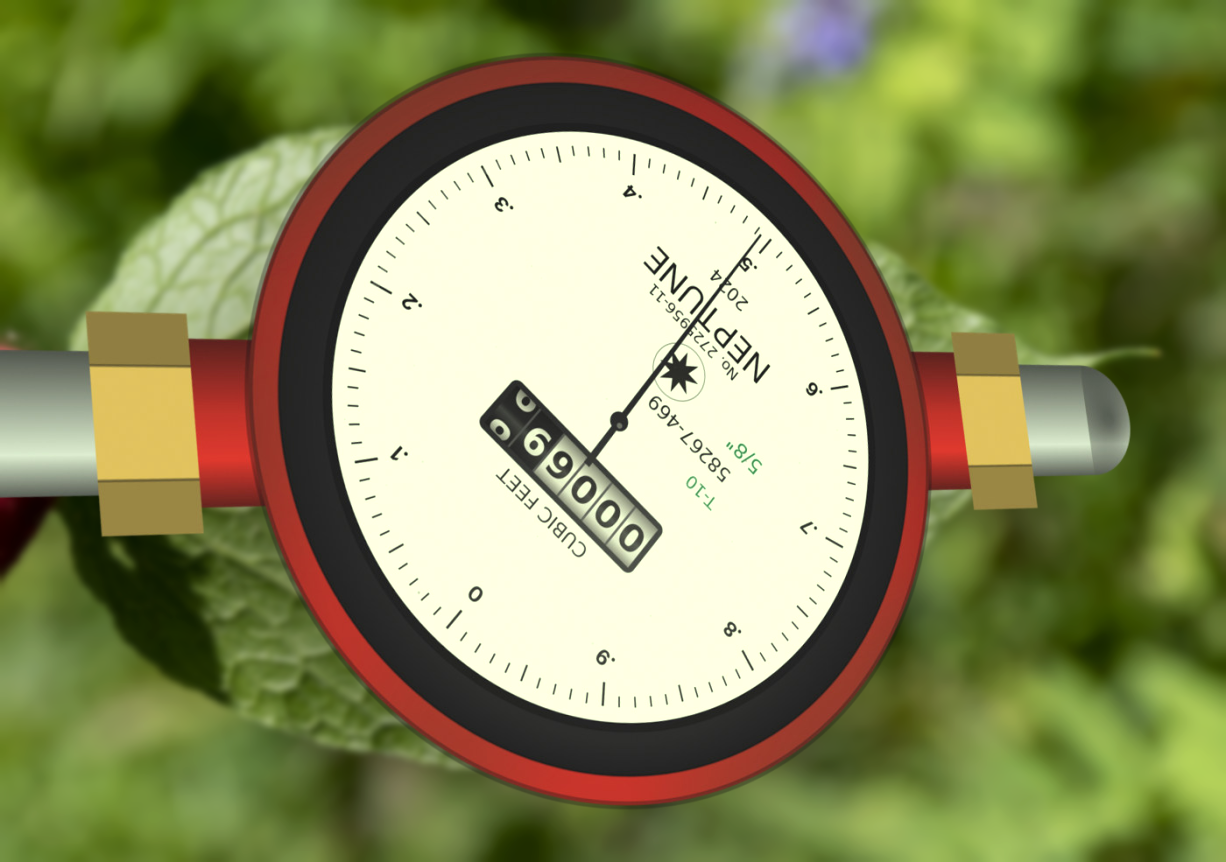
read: {"value": 698.49, "unit": "ft³"}
